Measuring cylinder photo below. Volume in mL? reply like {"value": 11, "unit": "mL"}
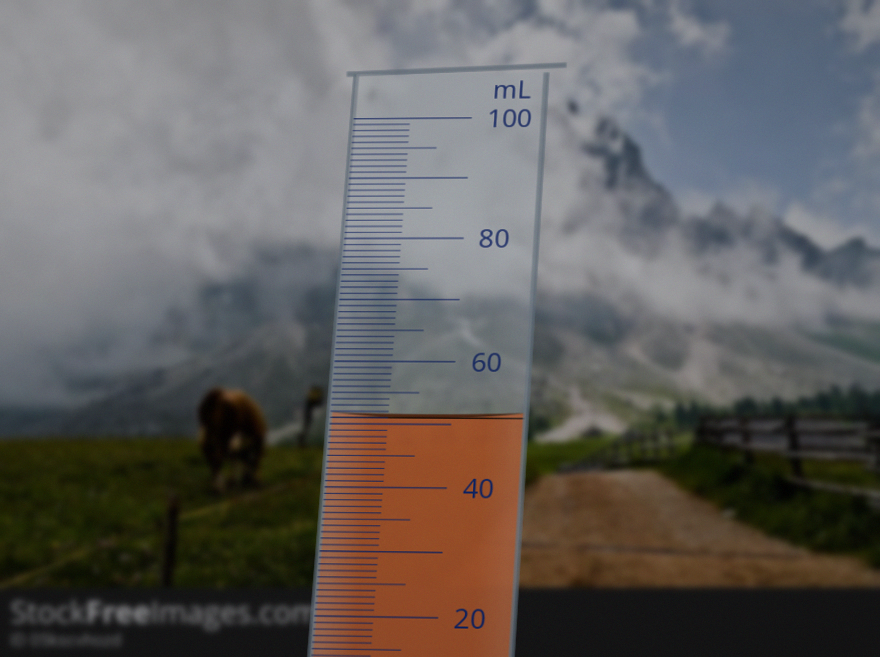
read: {"value": 51, "unit": "mL"}
